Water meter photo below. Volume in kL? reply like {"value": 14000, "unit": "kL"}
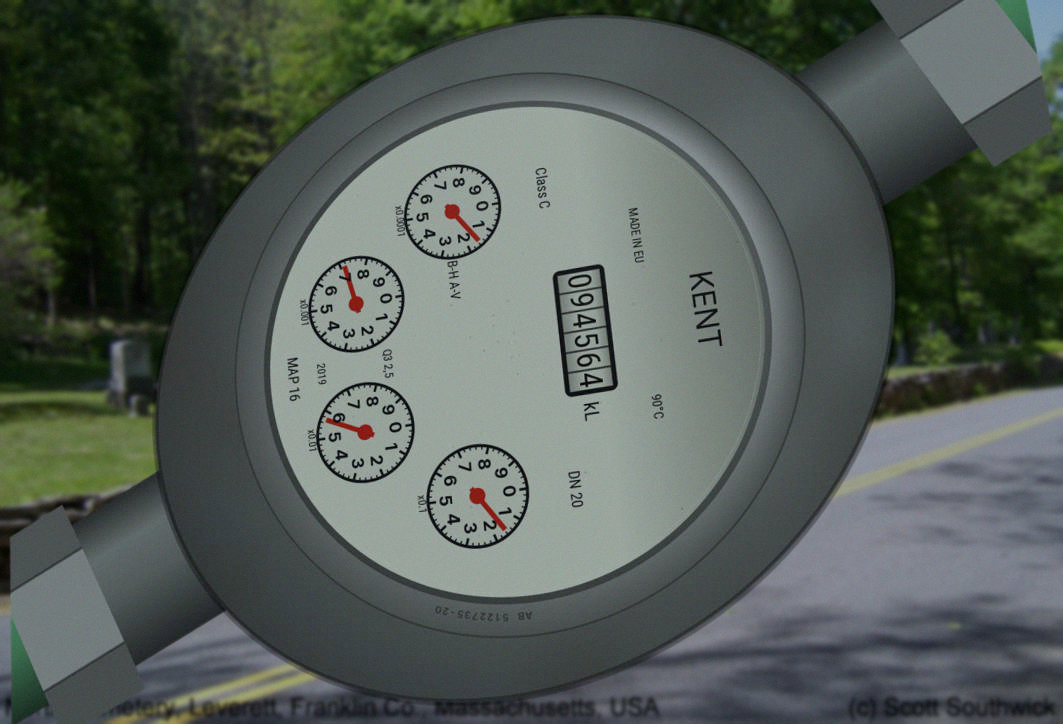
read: {"value": 94564.1571, "unit": "kL"}
